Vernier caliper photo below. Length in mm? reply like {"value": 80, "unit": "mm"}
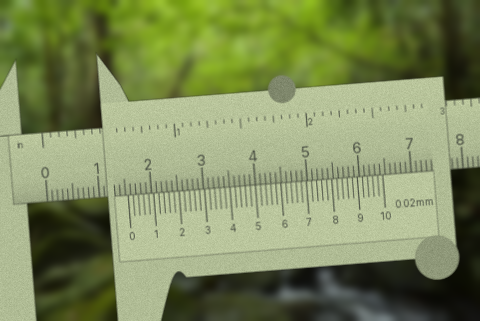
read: {"value": 15.5, "unit": "mm"}
